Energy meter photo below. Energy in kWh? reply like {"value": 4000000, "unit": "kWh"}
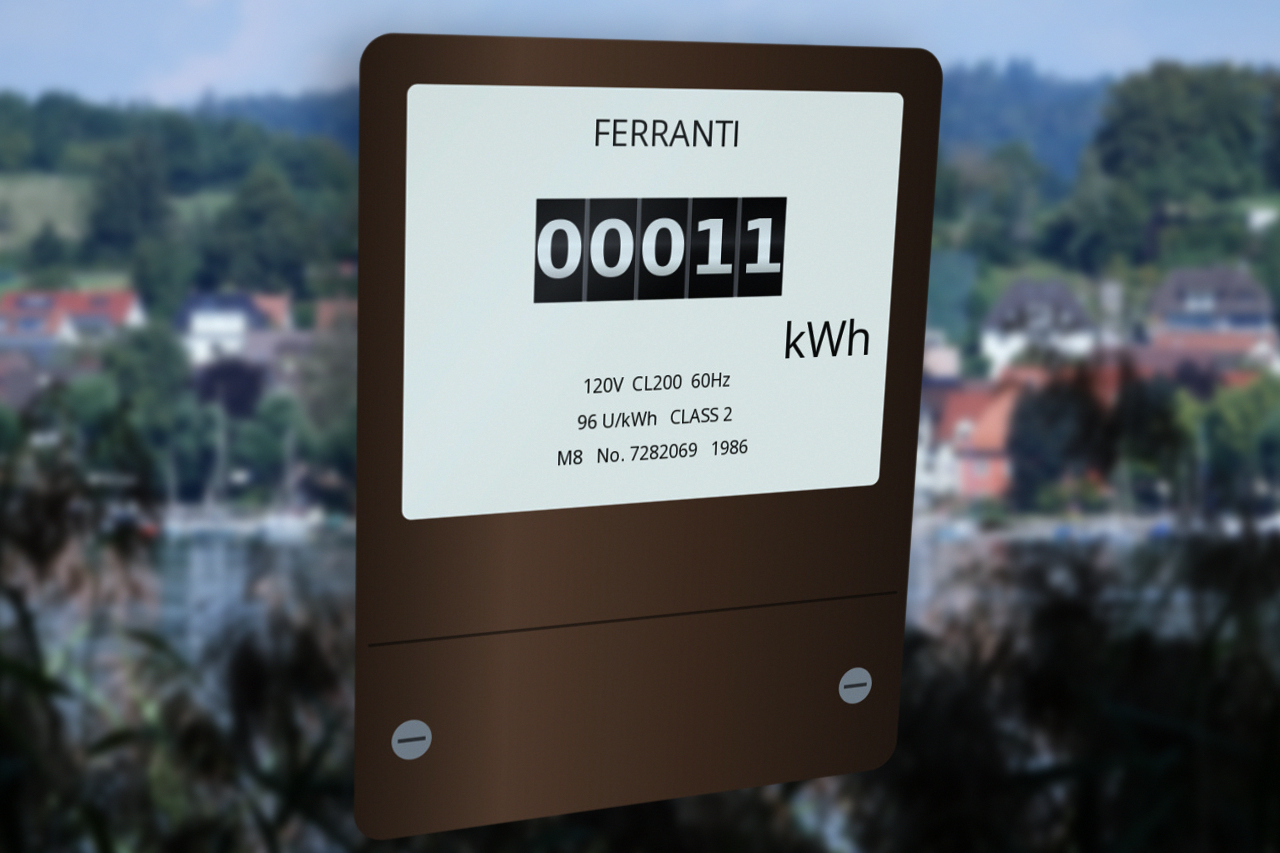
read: {"value": 11, "unit": "kWh"}
